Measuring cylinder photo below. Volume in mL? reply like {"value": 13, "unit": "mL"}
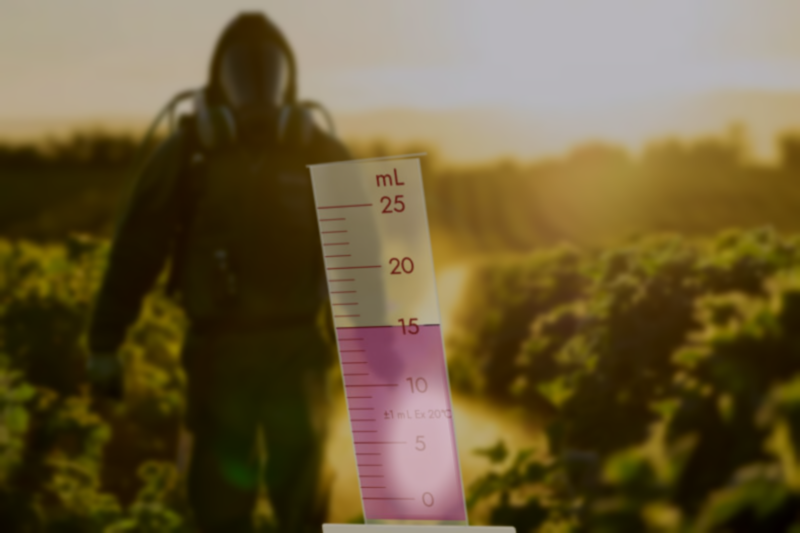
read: {"value": 15, "unit": "mL"}
